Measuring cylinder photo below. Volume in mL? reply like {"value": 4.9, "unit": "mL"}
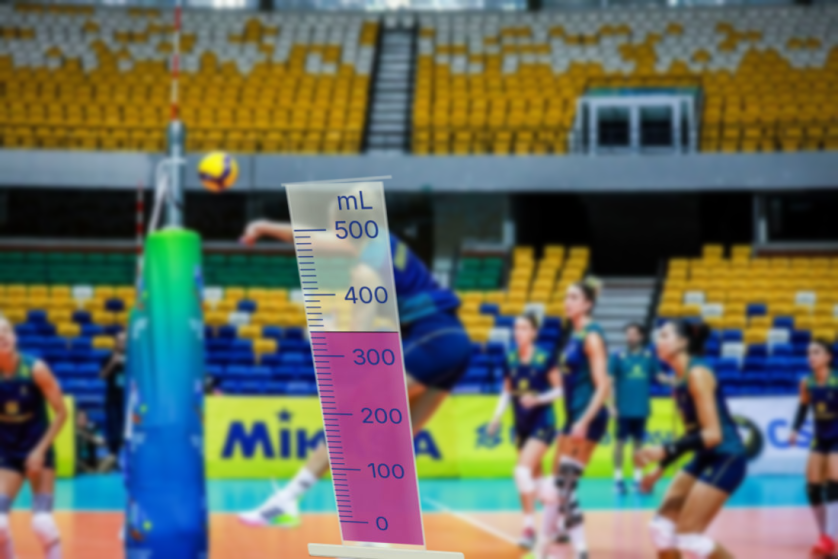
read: {"value": 340, "unit": "mL"}
